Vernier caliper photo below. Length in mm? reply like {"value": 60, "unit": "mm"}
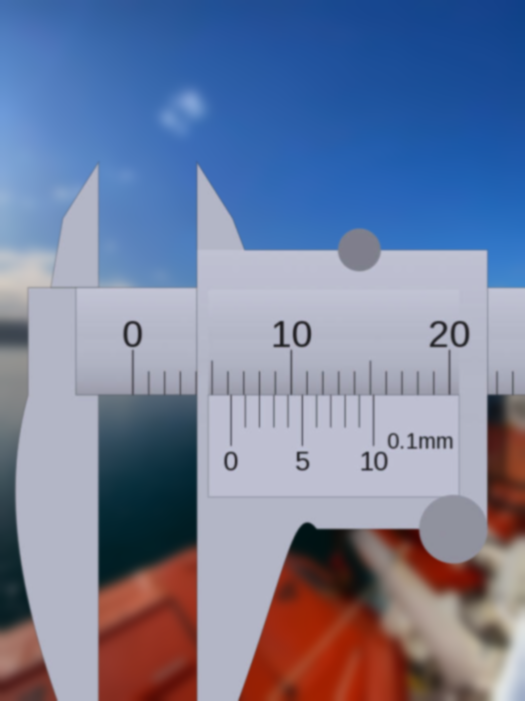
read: {"value": 6.2, "unit": "mm"}
